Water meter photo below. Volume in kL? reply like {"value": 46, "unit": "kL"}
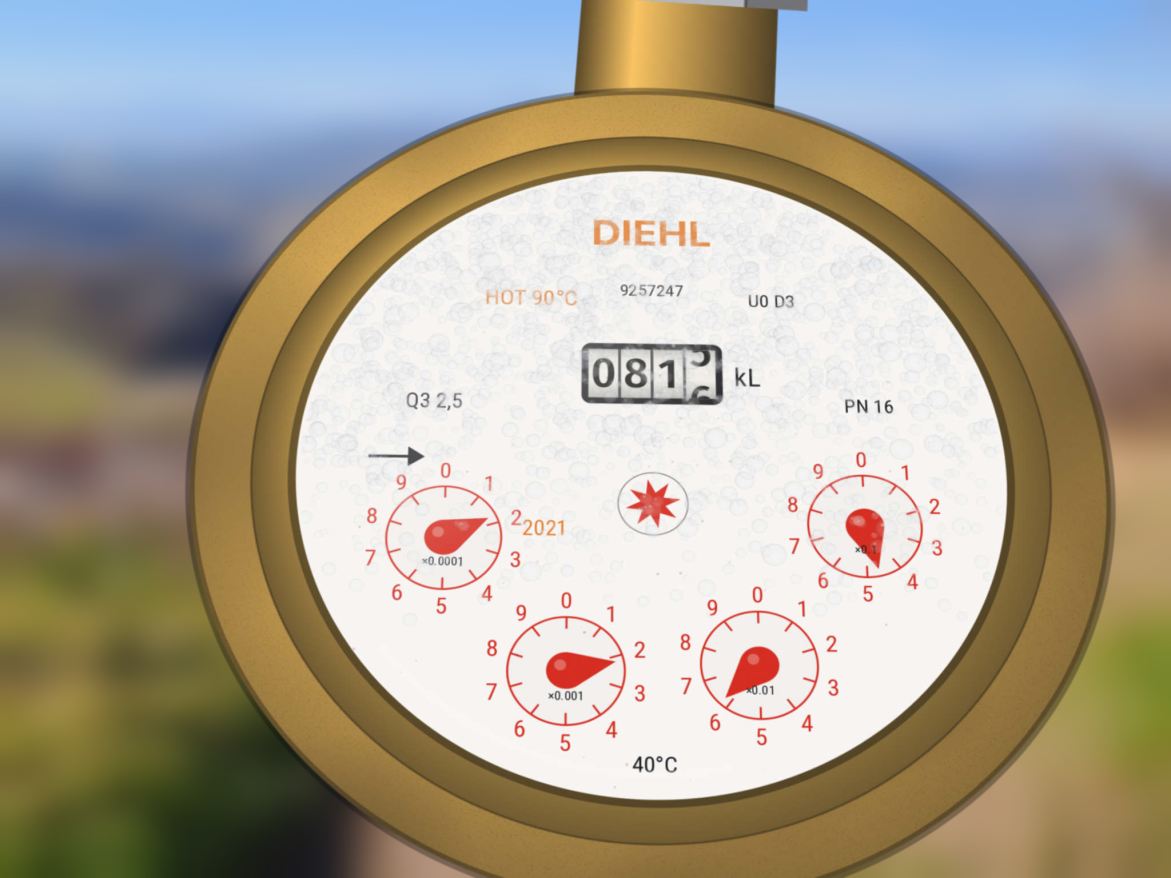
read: {"value": 815.4621, "unit": "kL"}
